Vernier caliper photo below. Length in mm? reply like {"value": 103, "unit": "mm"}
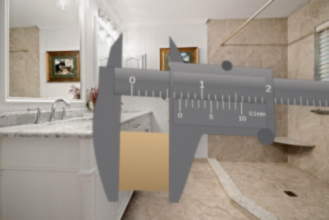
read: {"value": 6.8, "unit": "mm"}
